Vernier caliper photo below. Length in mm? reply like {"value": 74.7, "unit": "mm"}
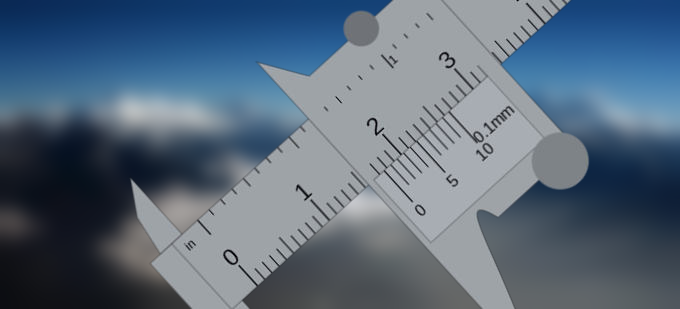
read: {"value": 17.6, "unit": "mm"}
